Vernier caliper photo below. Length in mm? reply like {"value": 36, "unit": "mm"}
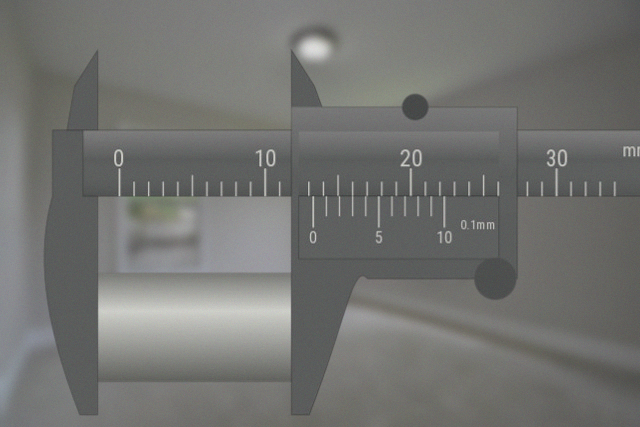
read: {"value": 13.3, "unit": "mm"}
